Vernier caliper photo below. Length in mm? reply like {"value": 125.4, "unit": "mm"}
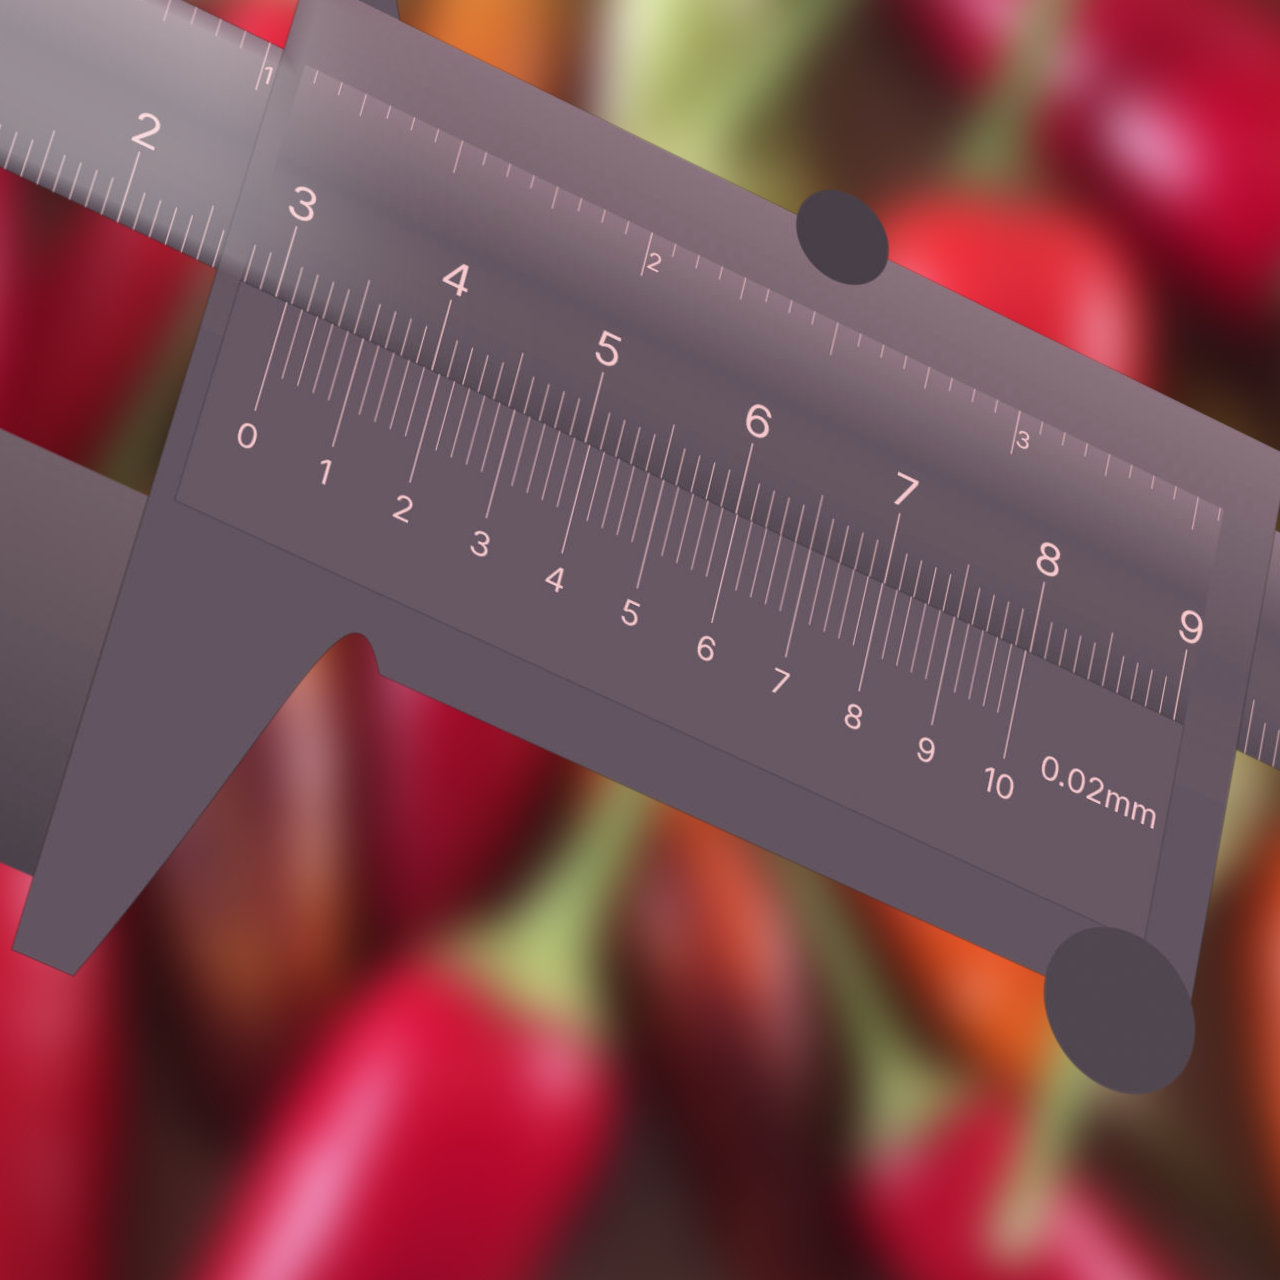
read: {"value": 30.7, "unit": "mm"}
